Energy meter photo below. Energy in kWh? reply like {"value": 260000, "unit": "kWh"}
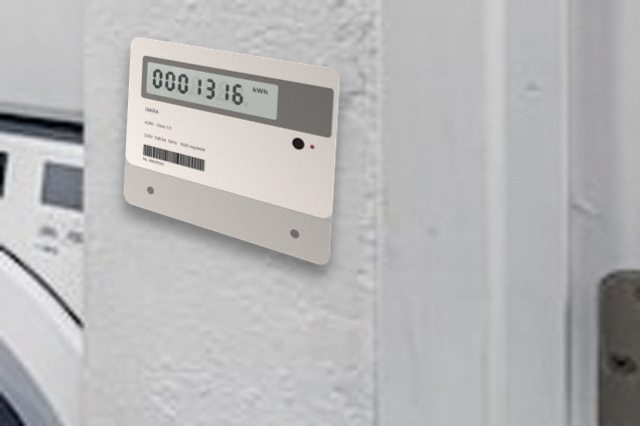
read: {"value": 1316, "unit": "kWh"}
